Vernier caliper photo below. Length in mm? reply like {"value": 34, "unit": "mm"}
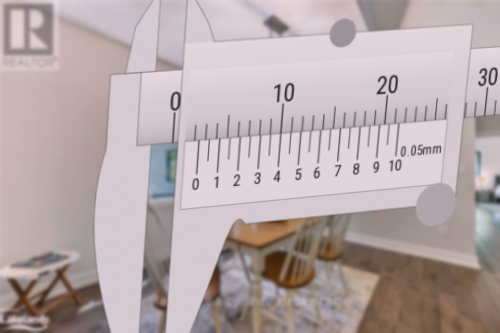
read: {"value": 2.4, "unit": "mm"}
